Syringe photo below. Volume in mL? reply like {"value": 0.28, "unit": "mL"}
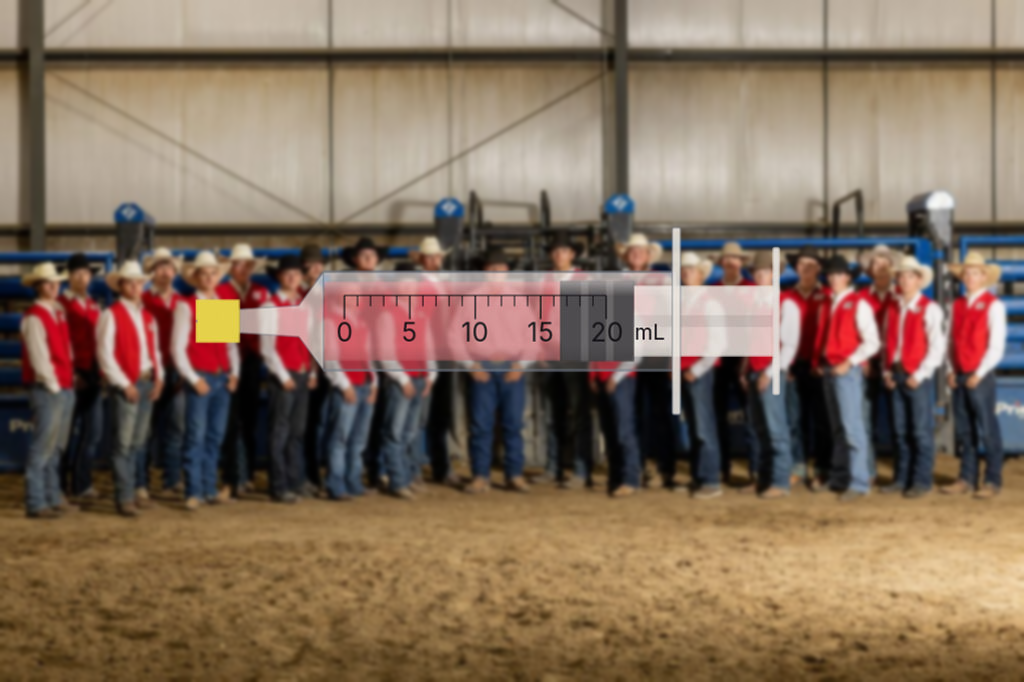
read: {"value": 16.5, "unit": "mL"}
